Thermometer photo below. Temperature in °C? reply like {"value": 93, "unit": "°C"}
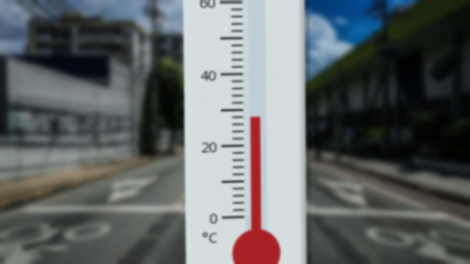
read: {"value": 28, "unit": "°C"}
